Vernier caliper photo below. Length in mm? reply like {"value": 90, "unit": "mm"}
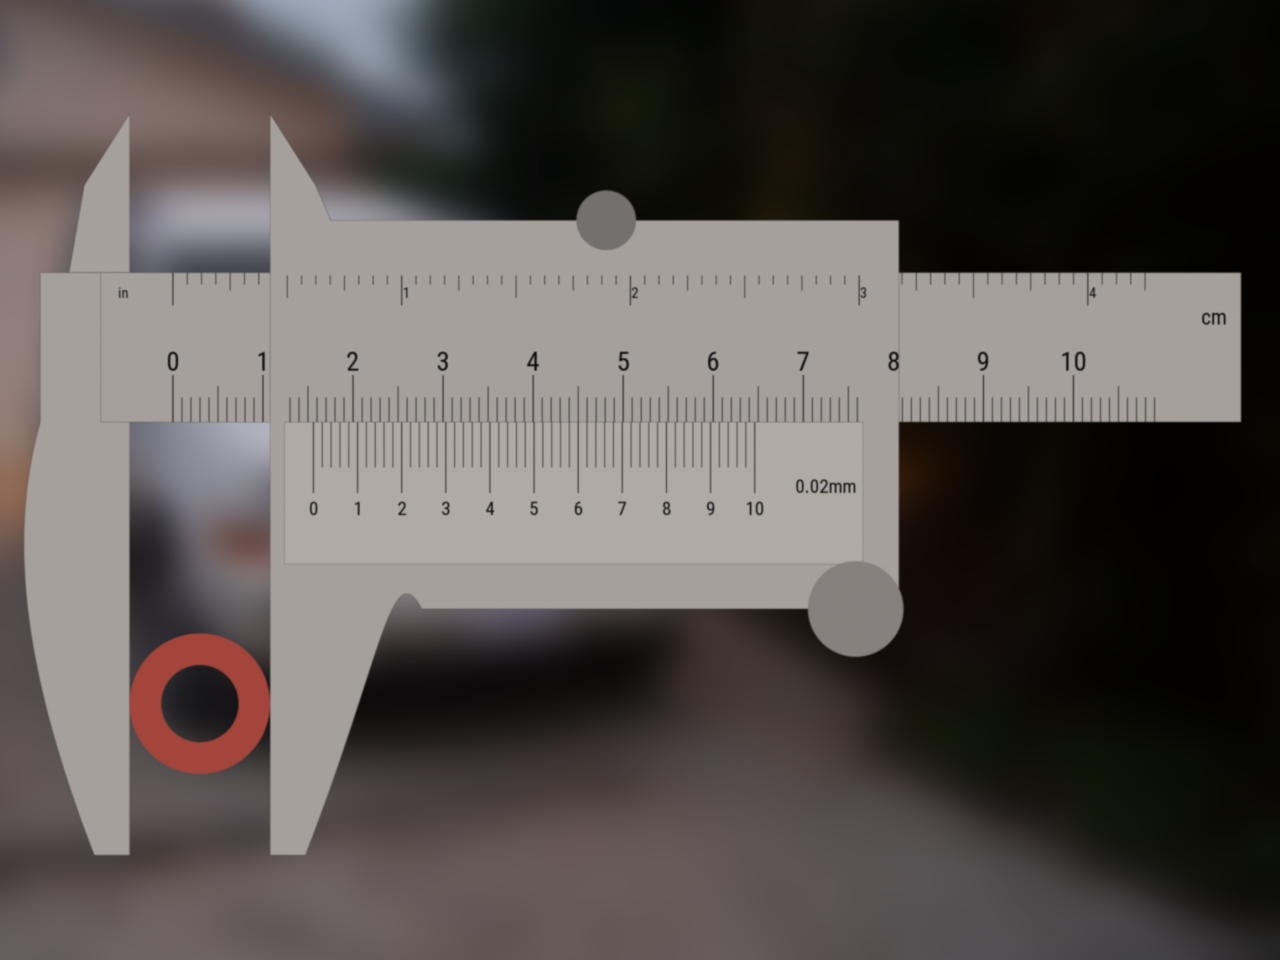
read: {"value": 15.6, "unit": "mm"}
